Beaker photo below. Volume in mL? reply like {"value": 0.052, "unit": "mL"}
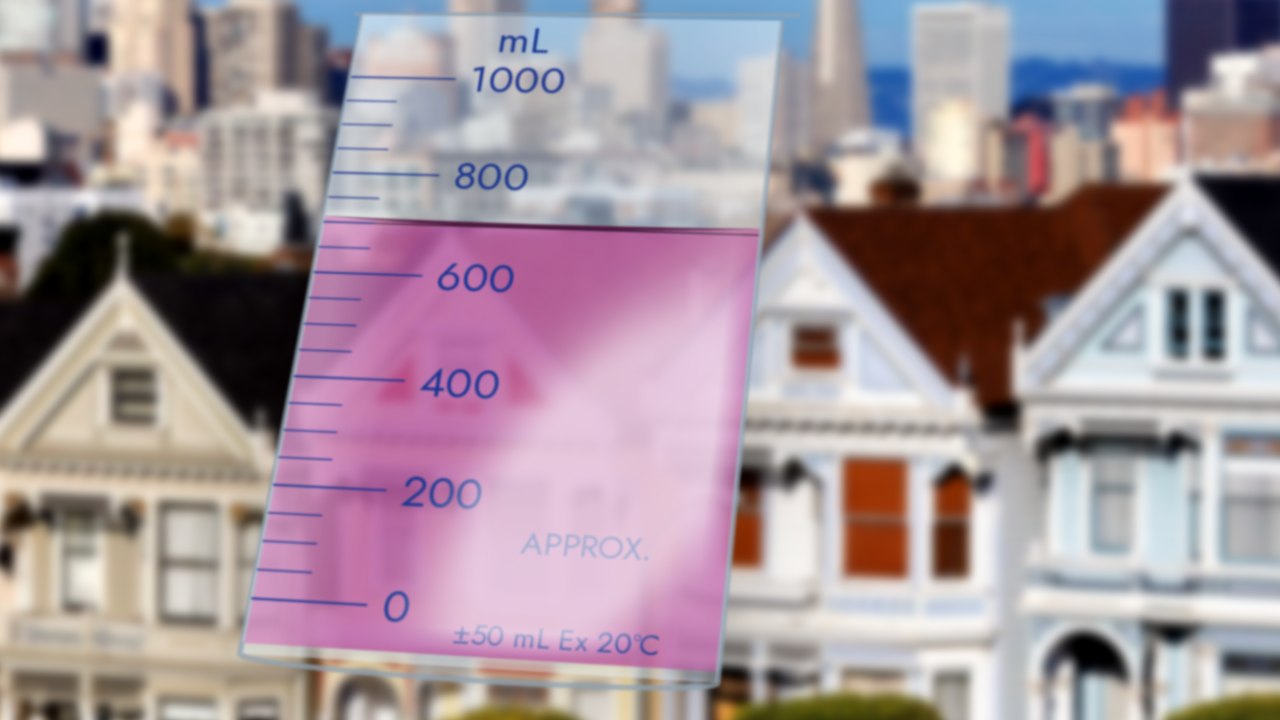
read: {"value": 700, "unit": "mL"}
